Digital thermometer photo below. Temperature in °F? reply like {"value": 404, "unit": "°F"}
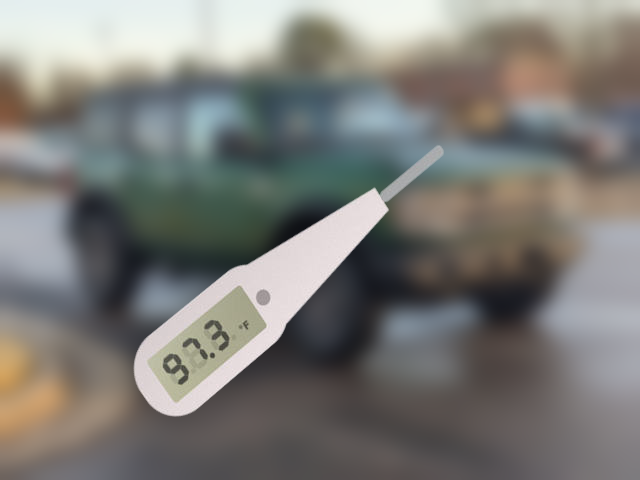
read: {"value": 97.3, "unit": "°F"}
